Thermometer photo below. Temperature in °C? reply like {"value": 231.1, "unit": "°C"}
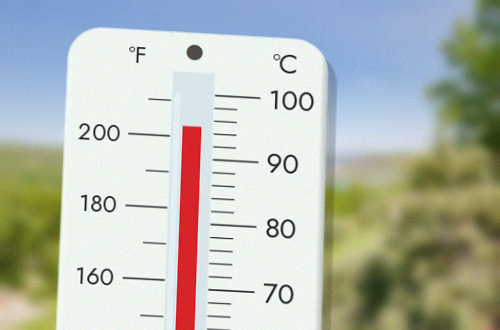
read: {"value": 95, "unit": "°C"}
